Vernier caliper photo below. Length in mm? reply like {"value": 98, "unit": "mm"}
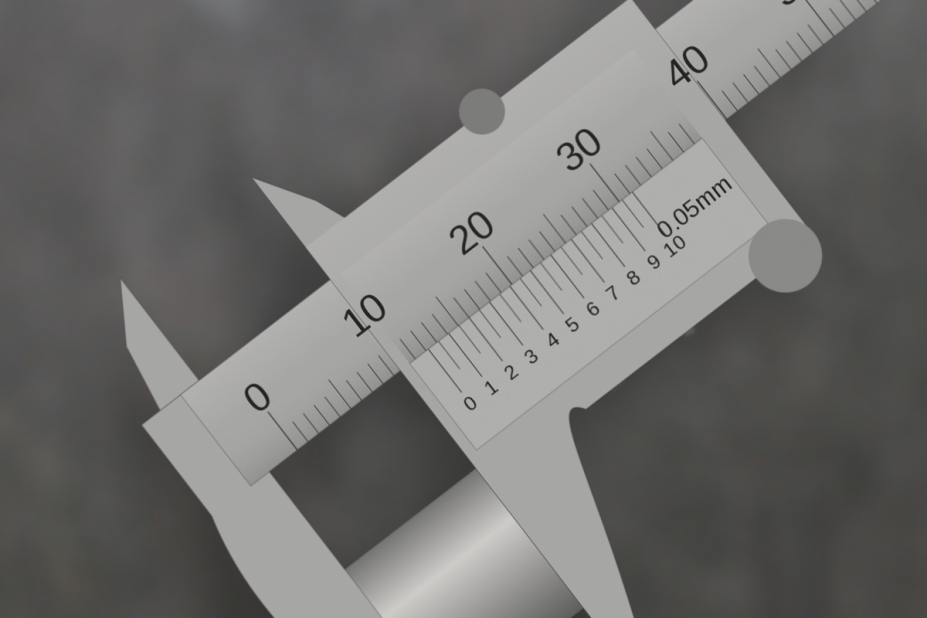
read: {"value": 12.2, "unit": "mm"}
